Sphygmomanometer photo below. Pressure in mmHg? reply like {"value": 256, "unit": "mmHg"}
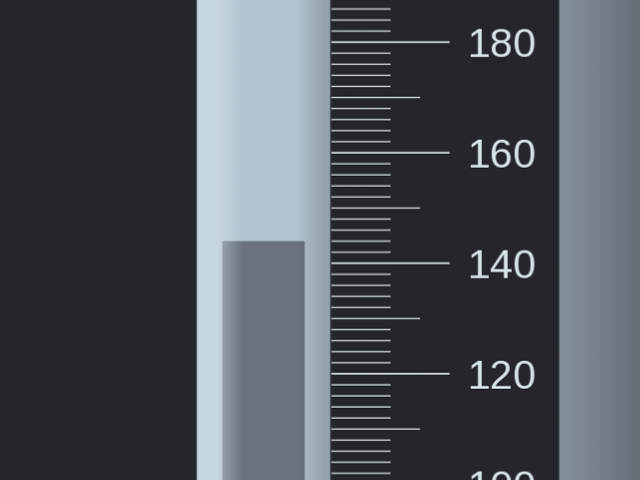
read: {"value": 144, "unit": "mmHg"}
